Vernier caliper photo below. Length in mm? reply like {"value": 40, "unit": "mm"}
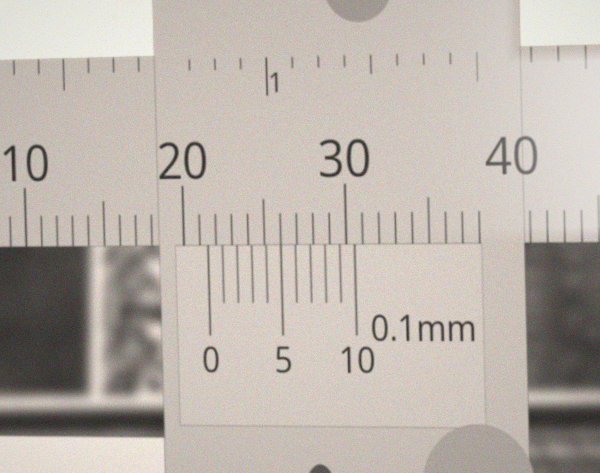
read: {"value": 21.5, "unit": "mm"}
